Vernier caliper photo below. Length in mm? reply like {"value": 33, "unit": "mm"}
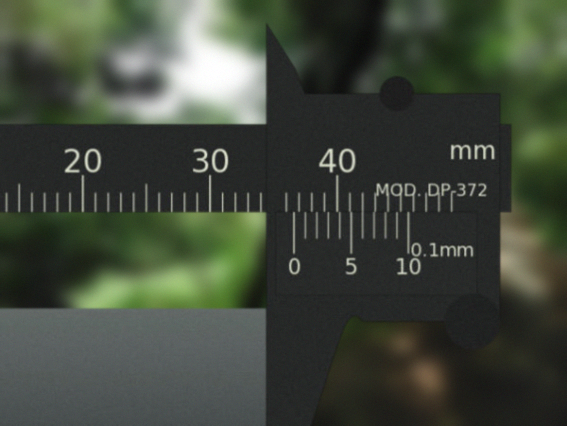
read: {"value": 36.6, "unit": "mm"}
